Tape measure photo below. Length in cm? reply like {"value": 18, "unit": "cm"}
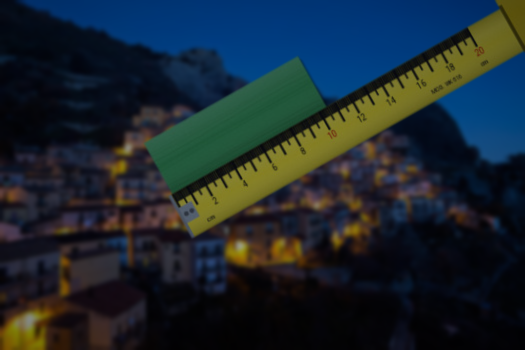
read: {"value": 10.5, "unit": "cm"}
